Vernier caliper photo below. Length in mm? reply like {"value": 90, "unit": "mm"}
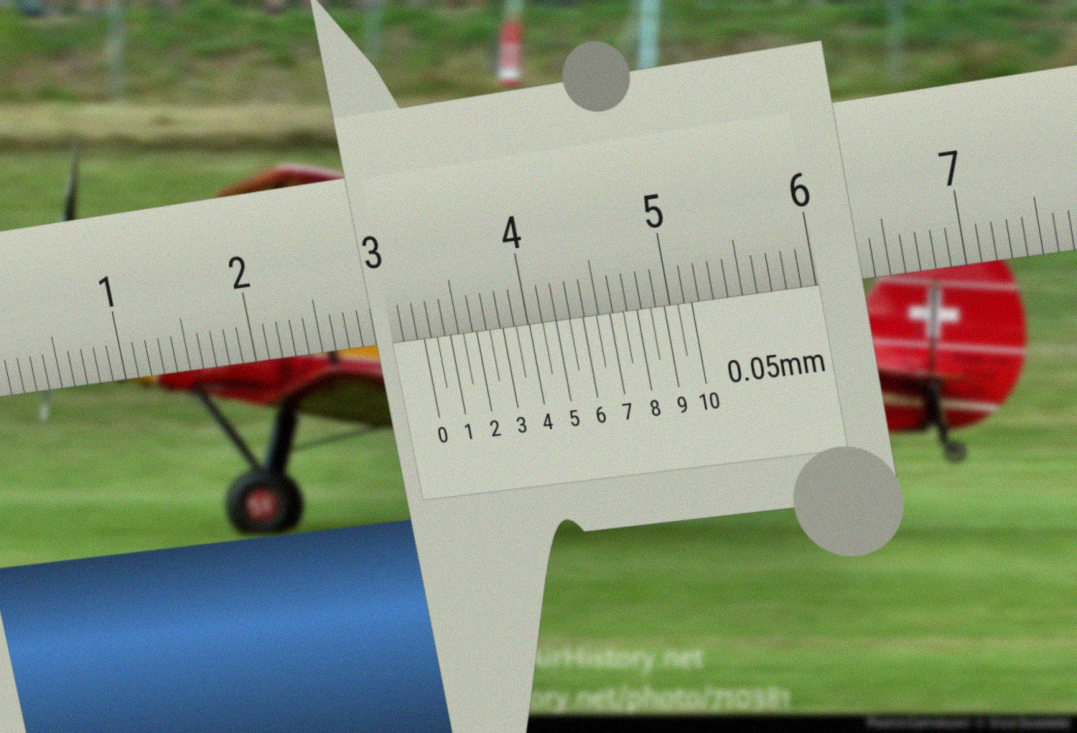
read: {"value": 32.5, "unit": "mm"}
